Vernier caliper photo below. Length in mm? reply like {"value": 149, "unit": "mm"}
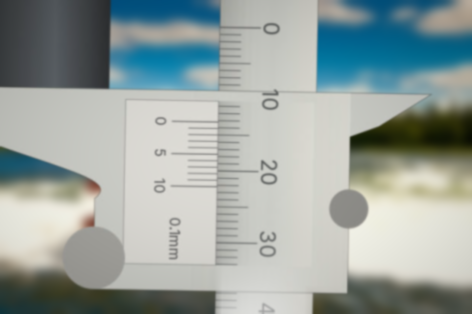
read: {"value": 13.2, "unit": "mm"}
